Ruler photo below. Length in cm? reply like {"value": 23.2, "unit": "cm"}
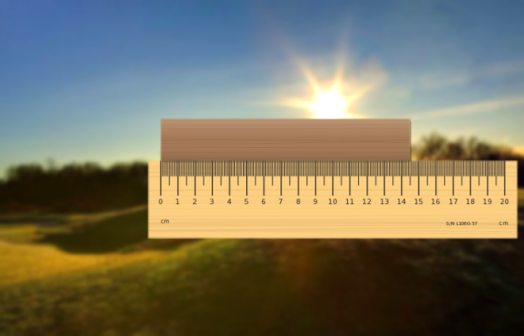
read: {"value": 14.5, "unit": "cm"}
